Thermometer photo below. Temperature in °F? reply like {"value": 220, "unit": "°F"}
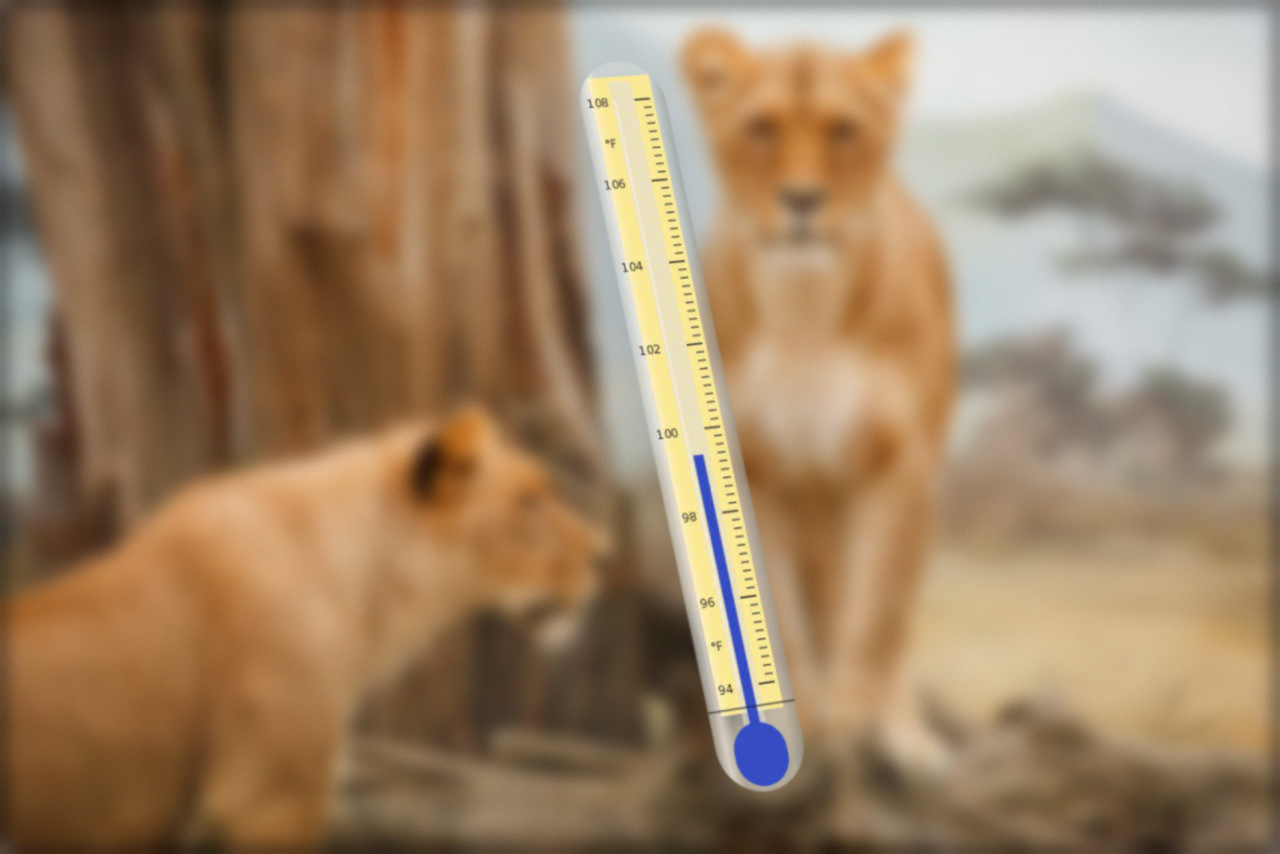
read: {"value": 99.4, "unit": "°F"}
